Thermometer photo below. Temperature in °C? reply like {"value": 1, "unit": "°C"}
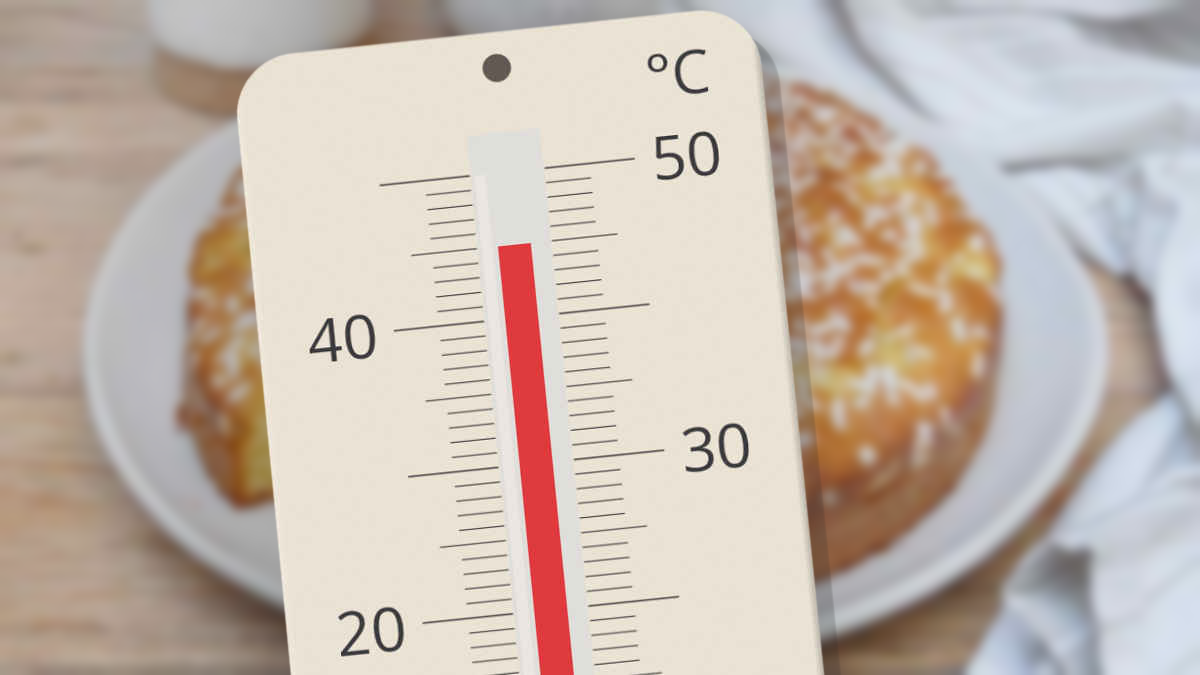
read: {"value": 45, "unit": "°C"}
